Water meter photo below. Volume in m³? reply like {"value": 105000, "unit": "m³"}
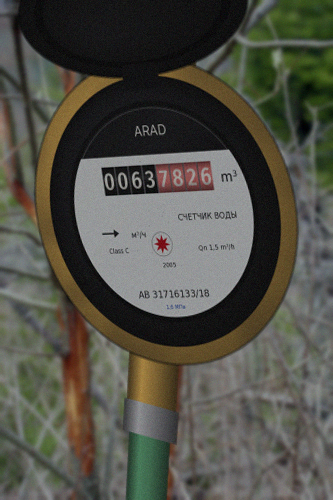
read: {"value": 63.7826, "unit": "m³"}
